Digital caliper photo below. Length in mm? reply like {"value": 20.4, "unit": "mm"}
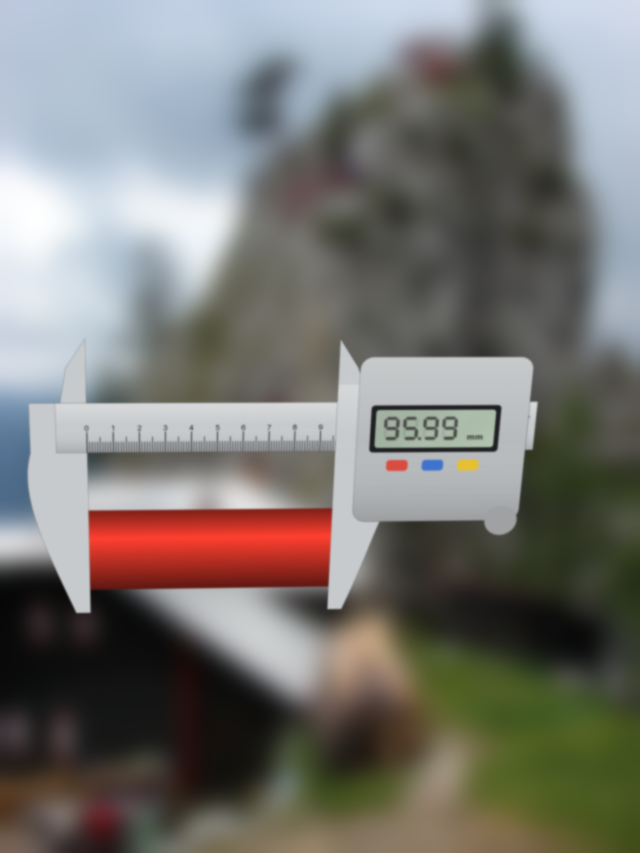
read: {"value": 95.99, "unit": "mm"}
